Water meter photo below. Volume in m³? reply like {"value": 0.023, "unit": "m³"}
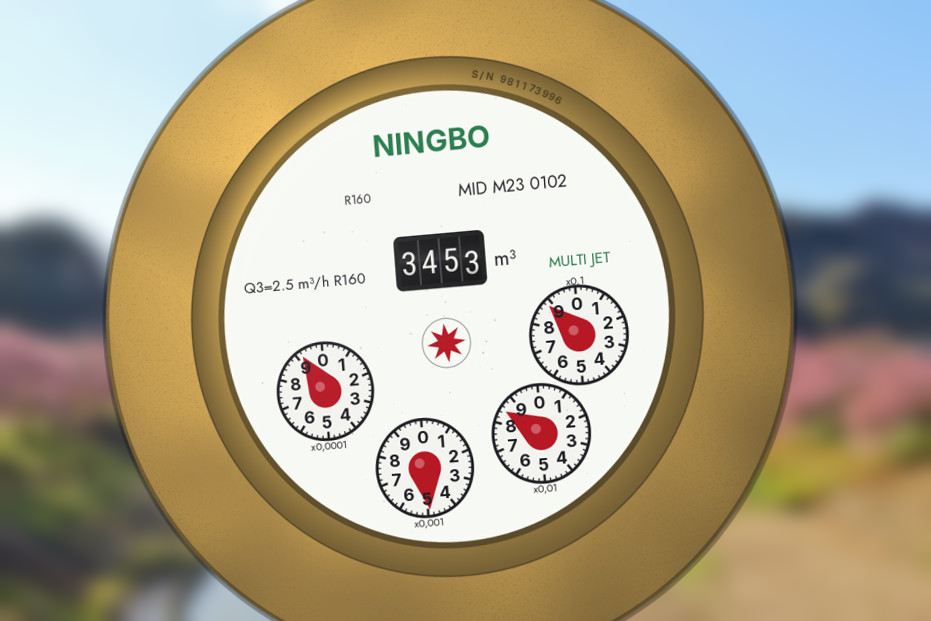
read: {"value": 3452.8849, "unit": "m³"}
